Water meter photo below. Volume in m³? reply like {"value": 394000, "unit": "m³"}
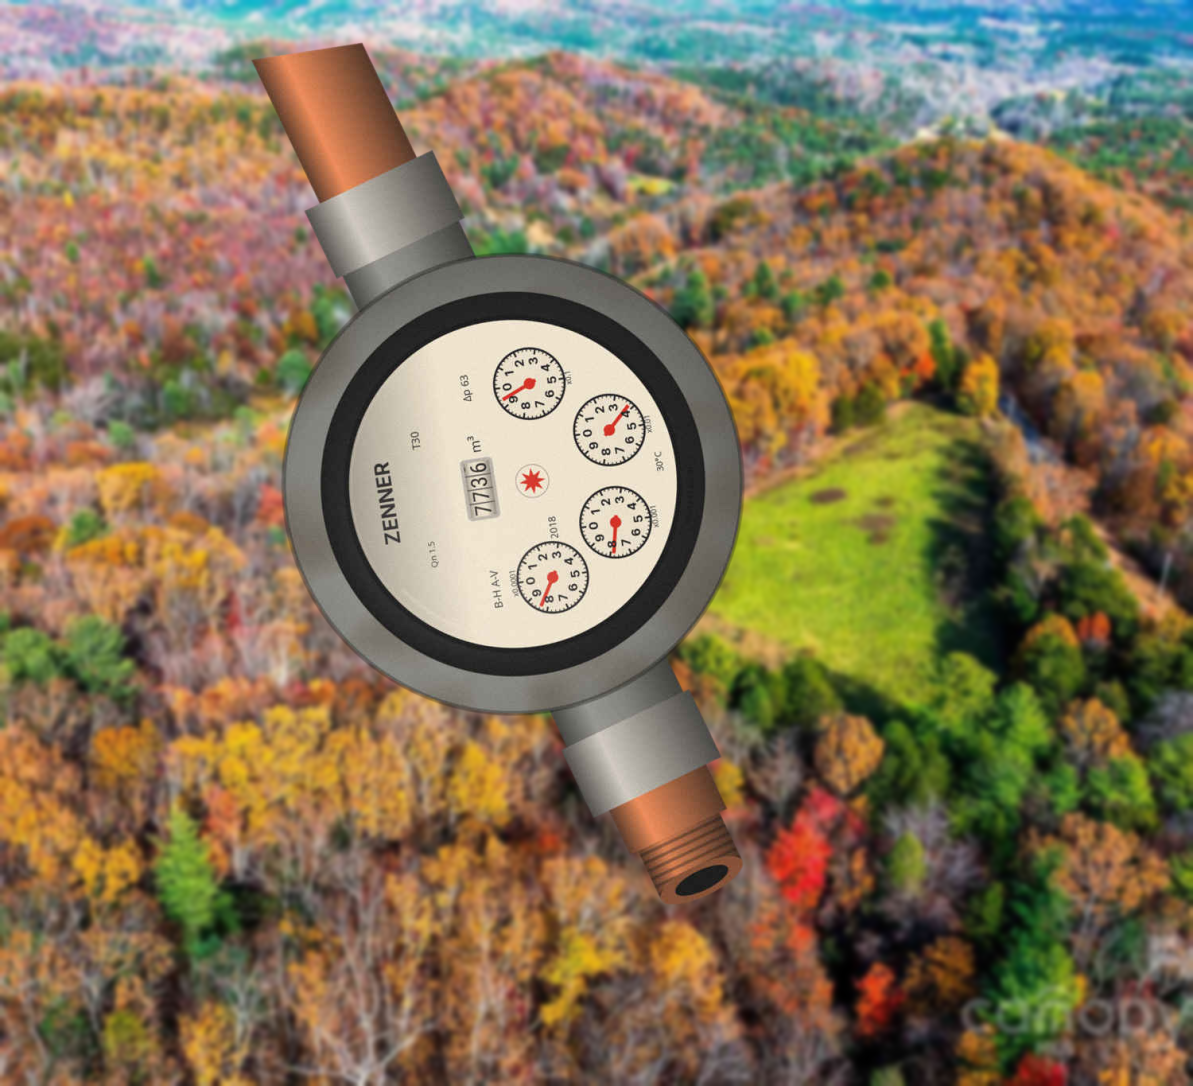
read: {"value": 7735.9378, "unit": "m³"}
